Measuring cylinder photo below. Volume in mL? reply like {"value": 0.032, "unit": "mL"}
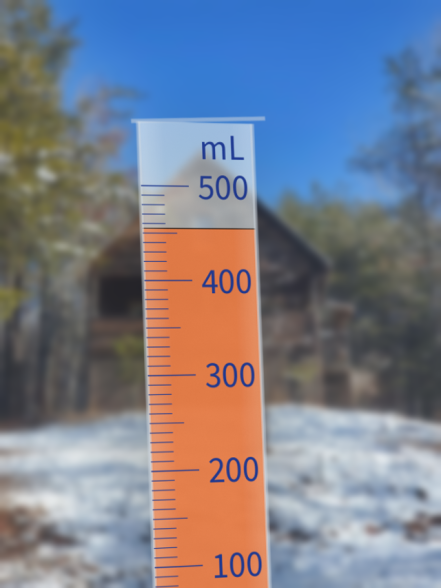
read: {"value": 455, "unit": "mL"}
